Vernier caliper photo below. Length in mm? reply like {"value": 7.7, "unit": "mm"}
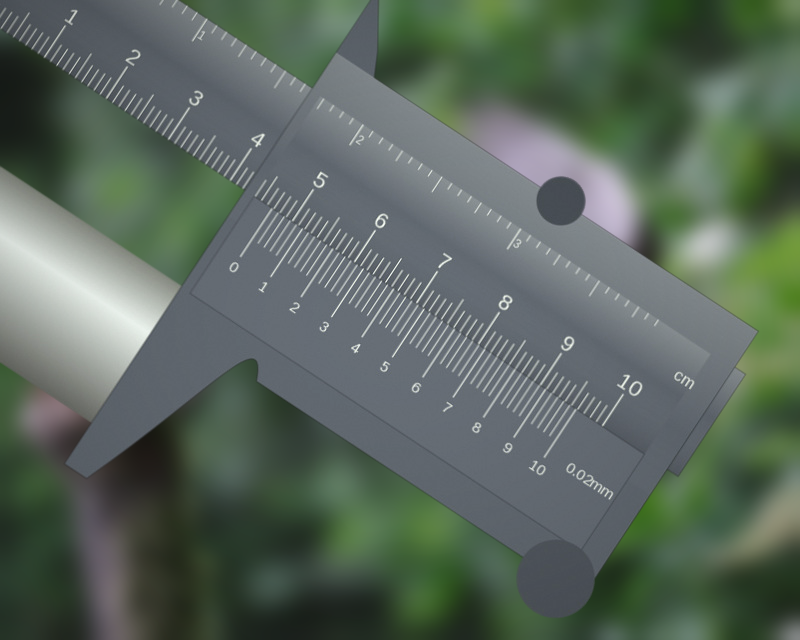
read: {"value": 46.8, "unit": "mm"}
